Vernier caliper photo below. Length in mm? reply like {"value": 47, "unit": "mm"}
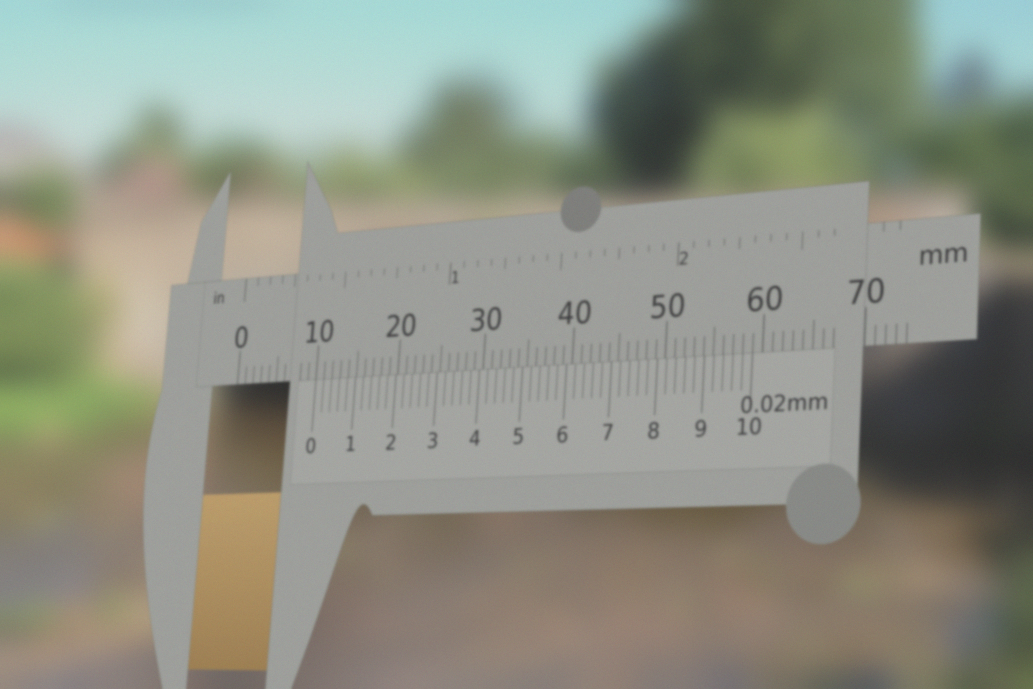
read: {"value": 10.0, "unit": "mm"}
